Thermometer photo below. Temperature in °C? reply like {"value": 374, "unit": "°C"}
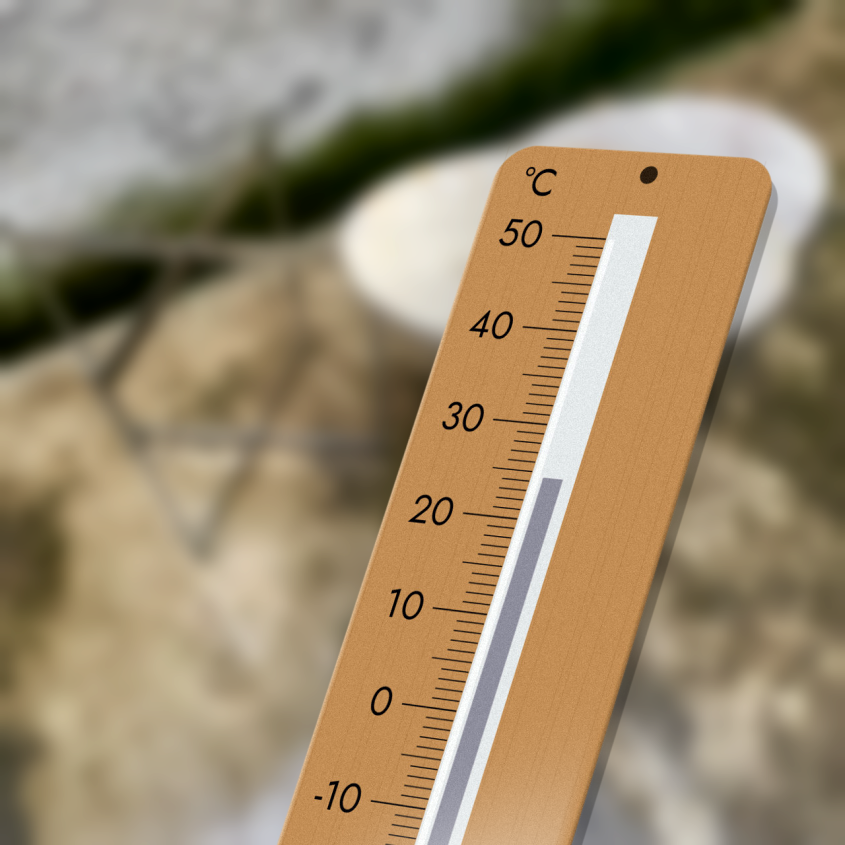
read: {"value": 24.5, "unit": "°C"}
